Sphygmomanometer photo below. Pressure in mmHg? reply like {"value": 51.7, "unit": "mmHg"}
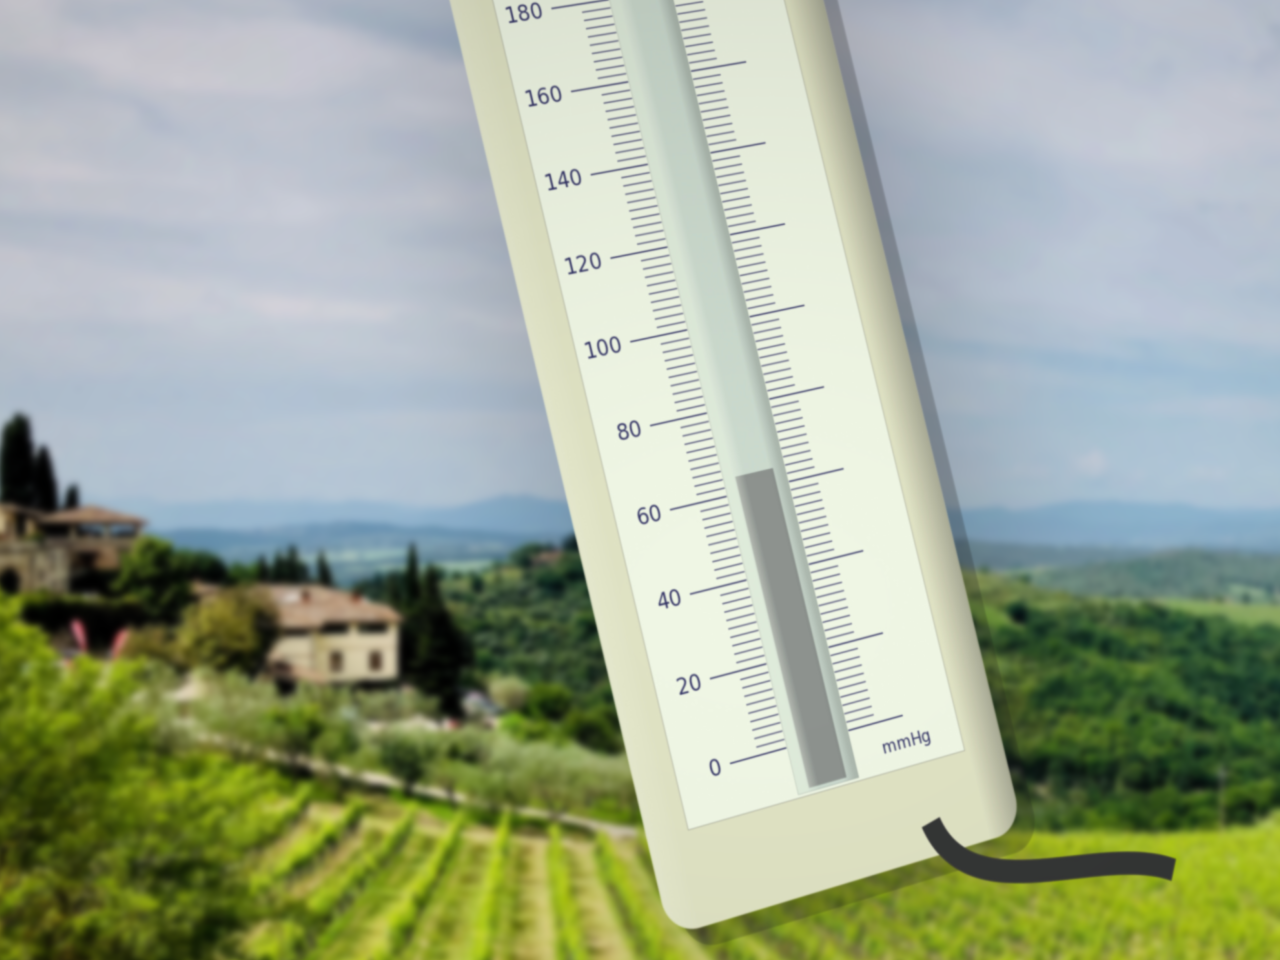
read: {"value": 64, "unit": "mmHg"}
